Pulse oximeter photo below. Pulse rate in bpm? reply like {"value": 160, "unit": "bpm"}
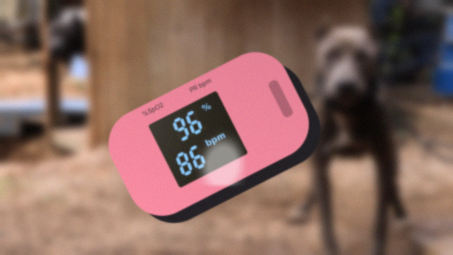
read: {"value": 86, "unit": "bpm"}
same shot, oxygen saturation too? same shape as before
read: {"value": 96, "unit": "%"}
